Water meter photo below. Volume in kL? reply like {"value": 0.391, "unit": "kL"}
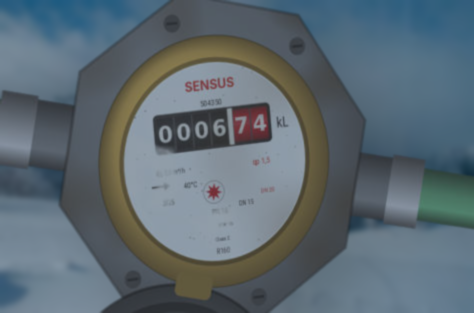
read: {"value": 6.74, "unit": "kL"}
